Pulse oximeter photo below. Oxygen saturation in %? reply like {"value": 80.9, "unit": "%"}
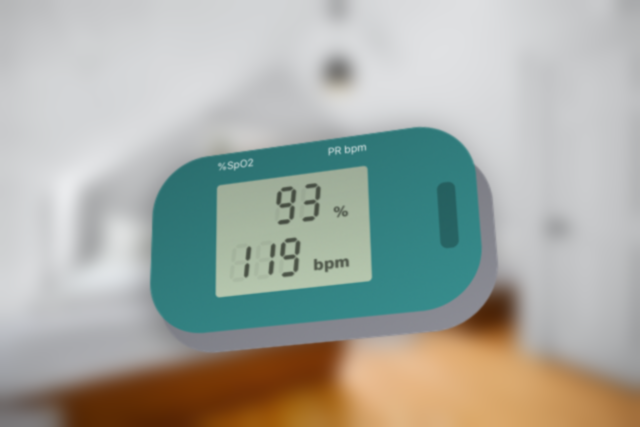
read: {"value": 93, "unit": "%"}
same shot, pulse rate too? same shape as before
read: {"value": 119, "unit": "bpm"}
